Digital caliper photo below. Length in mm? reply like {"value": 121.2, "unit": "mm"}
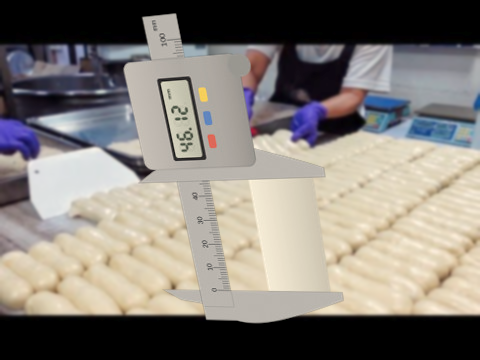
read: {"value": 46.12, "unit": "mm"}
